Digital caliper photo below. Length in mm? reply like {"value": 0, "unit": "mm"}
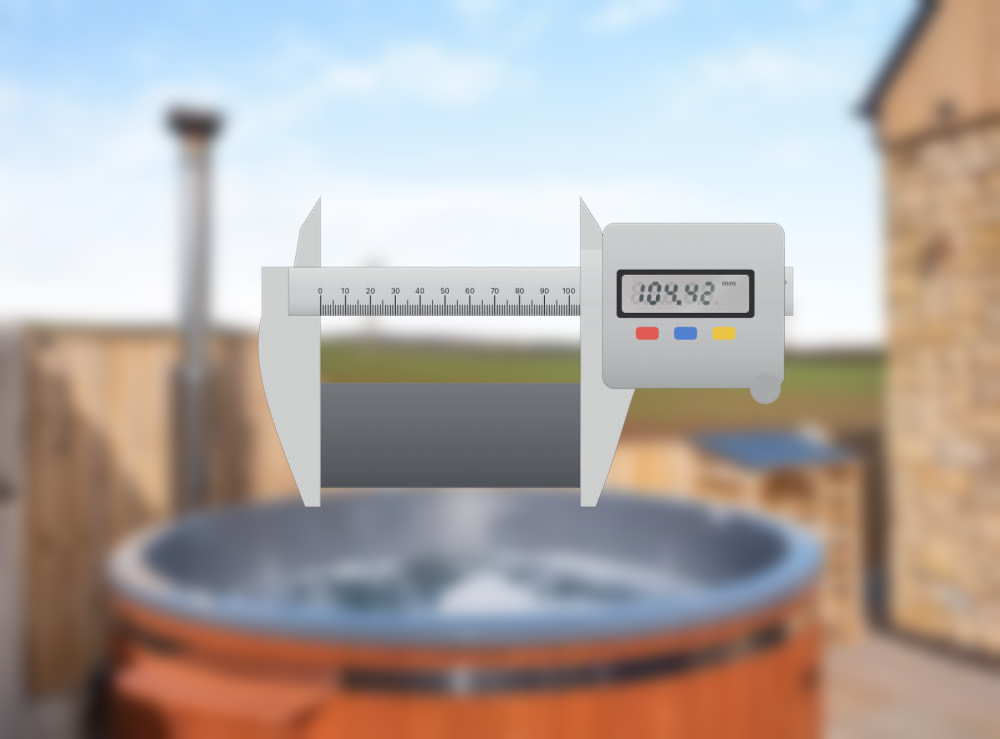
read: {"value": 104.42, "unit": "mm"}
